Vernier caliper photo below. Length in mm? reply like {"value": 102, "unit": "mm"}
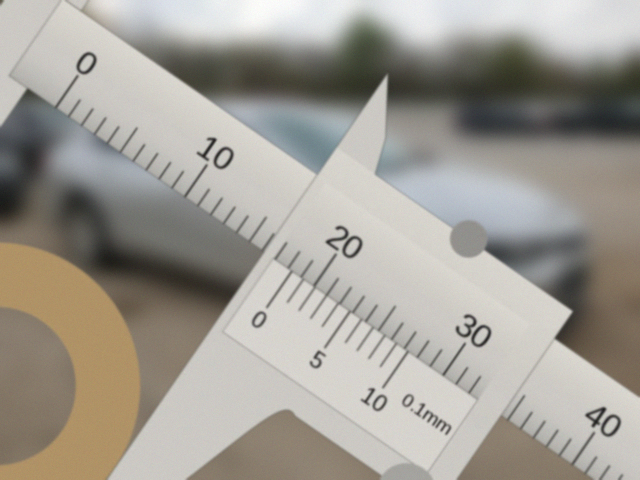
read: {"value": 18.3, "unit": "mm"}
